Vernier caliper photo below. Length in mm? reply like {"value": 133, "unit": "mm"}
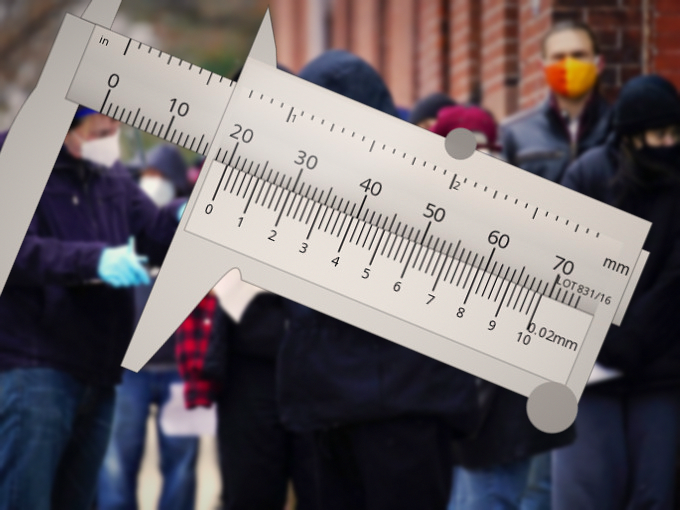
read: {"value": 19.8, "unit": "mm"}
